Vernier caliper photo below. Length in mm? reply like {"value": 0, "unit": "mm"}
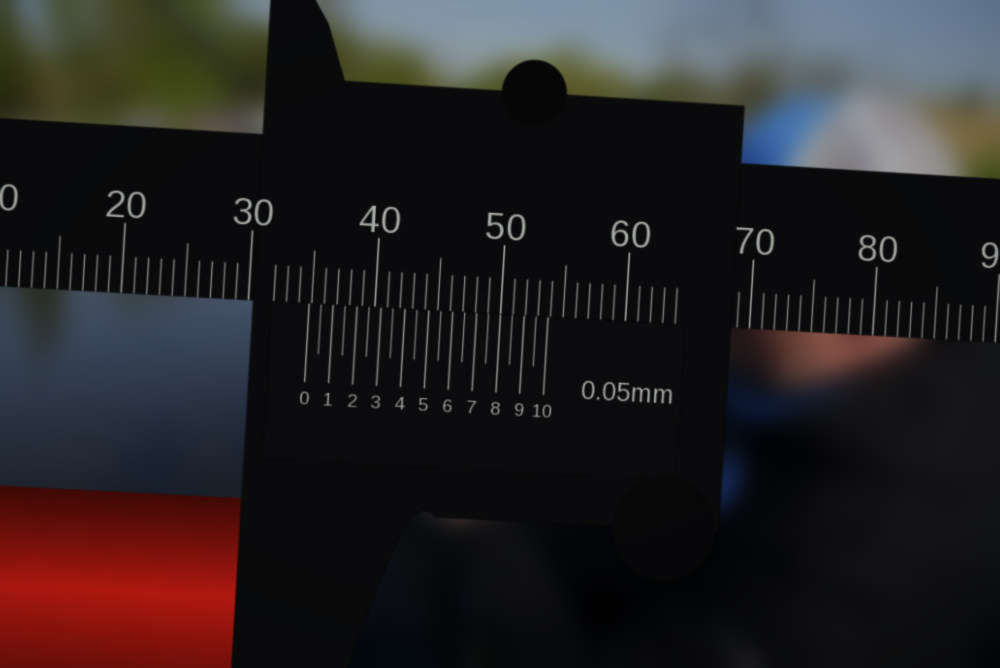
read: {"value": 34.8, "unit": "mm"}
